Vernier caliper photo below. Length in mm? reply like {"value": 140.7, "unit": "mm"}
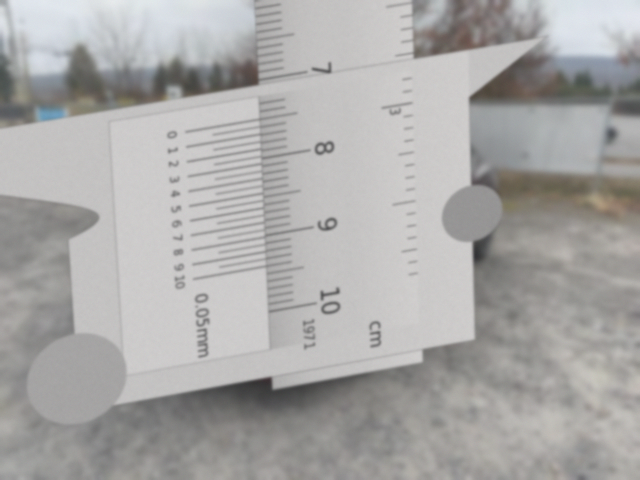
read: {"value": 75.0, "unit": "mm"}
